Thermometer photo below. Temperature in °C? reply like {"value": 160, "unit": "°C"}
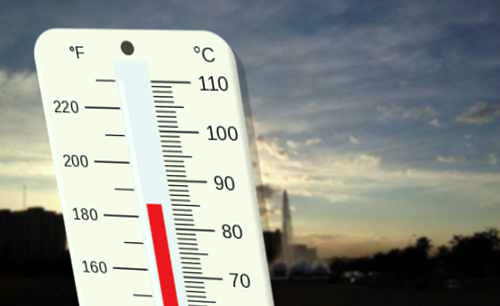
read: {"value": 85, "unit": "°C"}
